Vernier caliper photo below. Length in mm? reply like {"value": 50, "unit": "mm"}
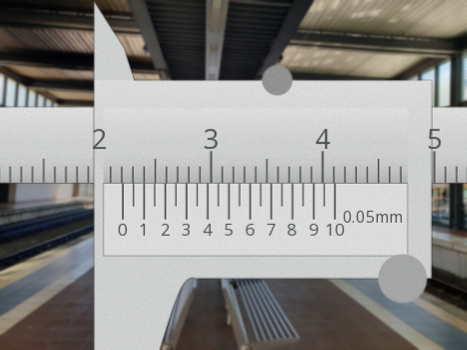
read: {"value": 22.1, "unit": "mm"}
